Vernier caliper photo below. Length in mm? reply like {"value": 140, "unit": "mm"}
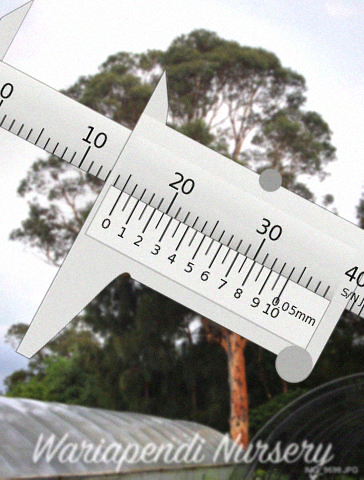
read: {"value": 15.0, "unit": "mm"}
